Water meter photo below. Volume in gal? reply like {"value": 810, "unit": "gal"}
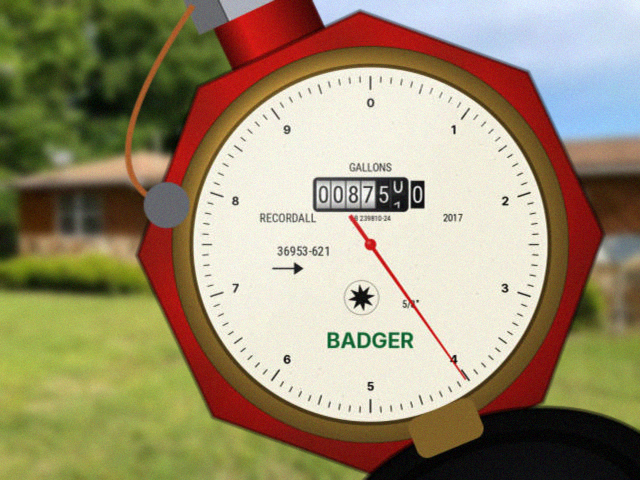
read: {"value": 87504.0, "unit": "gal"}
